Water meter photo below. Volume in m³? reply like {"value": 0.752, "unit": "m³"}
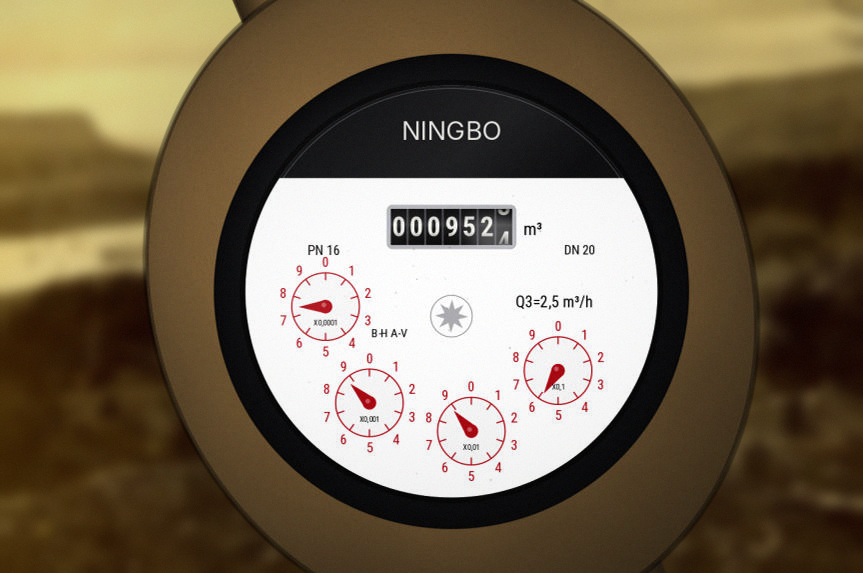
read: {"value": 9523.5887, "unit": "m³"}
